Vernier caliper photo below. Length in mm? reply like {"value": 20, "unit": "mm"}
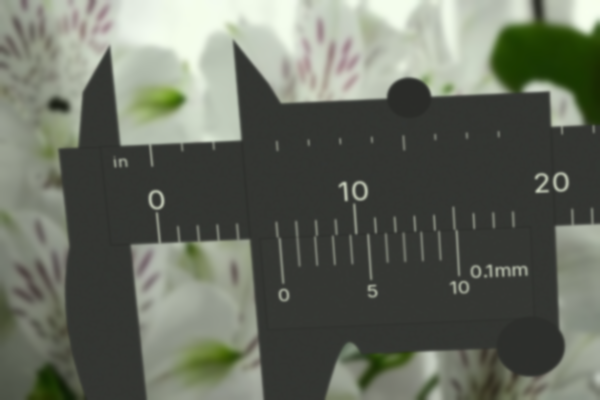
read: {"value": 6.1, "unit": "mm"}
